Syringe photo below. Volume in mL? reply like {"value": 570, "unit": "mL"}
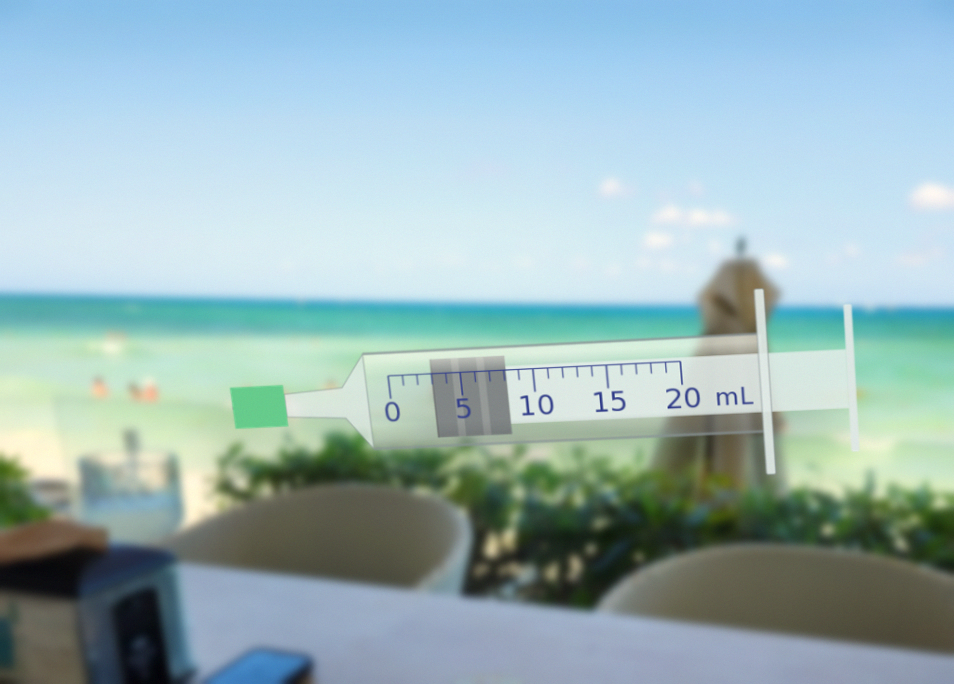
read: {"value": 3, "unit": "mL"}
